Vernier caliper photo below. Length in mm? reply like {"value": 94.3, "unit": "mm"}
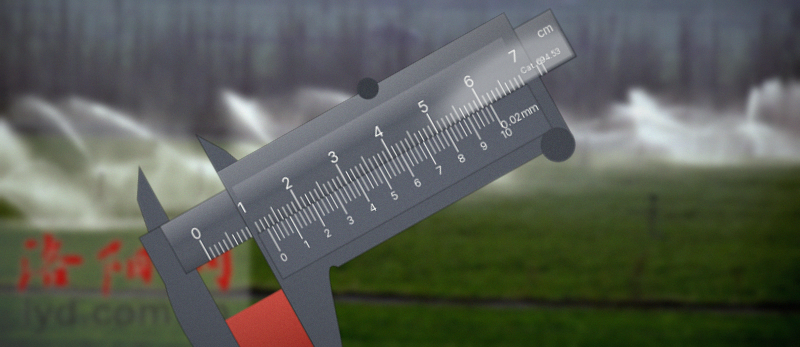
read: {"value": 12.5, "unit": "mm"}
